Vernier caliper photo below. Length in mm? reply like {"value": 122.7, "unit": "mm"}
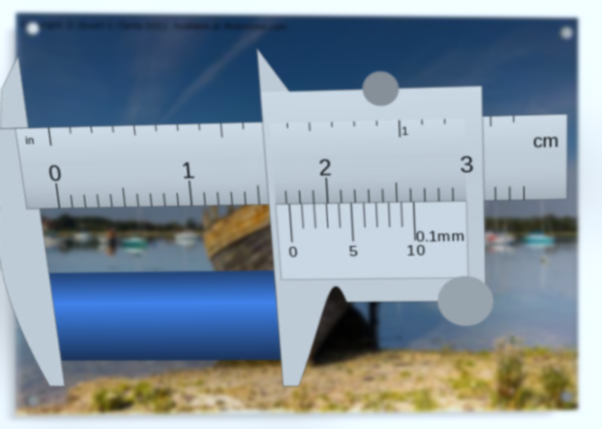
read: {"value": 17.2, "unit": "mm"}
